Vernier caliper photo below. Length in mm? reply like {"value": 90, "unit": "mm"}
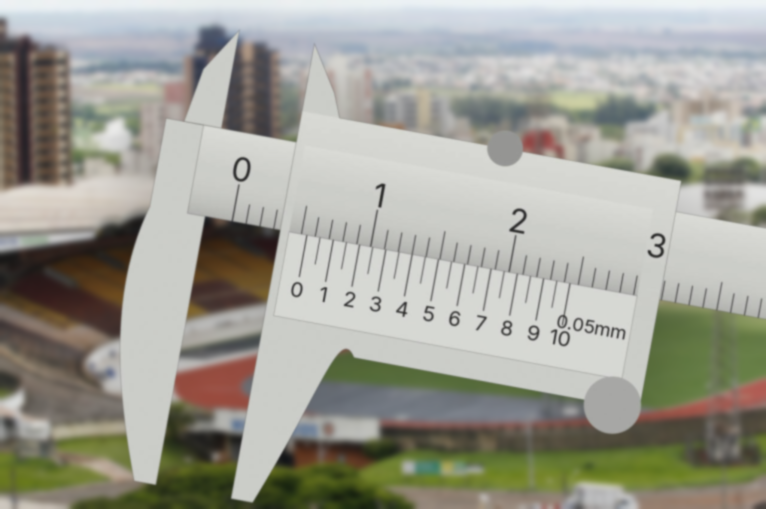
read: {"value": 5.4, "unit": "mm"}
